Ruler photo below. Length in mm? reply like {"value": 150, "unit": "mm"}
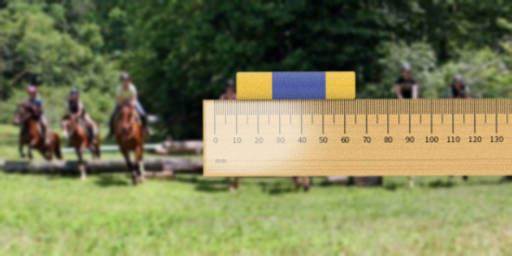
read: {"value": 55, "unit": "mm"}
